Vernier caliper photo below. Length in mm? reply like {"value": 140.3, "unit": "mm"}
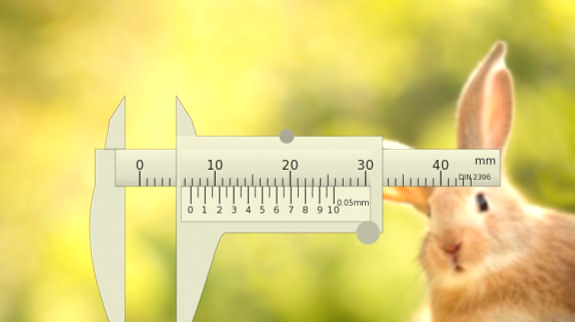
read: {"value": 6.8, "unit": "mm"}
